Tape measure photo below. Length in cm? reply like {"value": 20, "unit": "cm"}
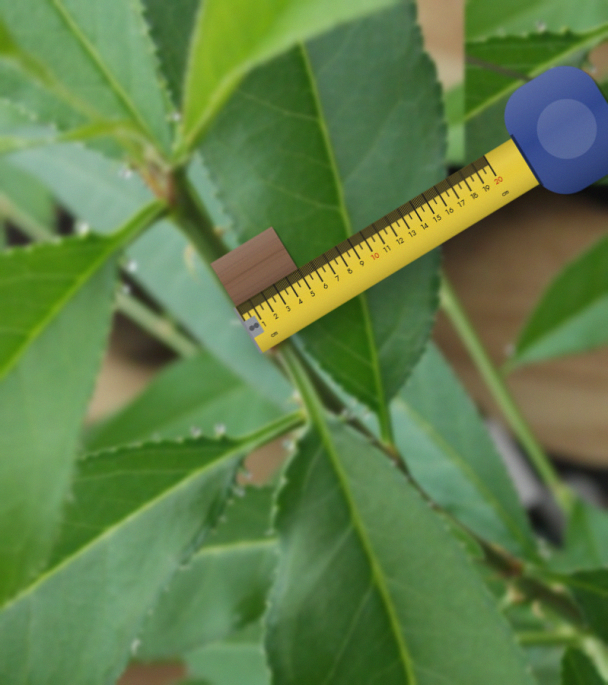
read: {"value": 5, "unit": "cm"}
